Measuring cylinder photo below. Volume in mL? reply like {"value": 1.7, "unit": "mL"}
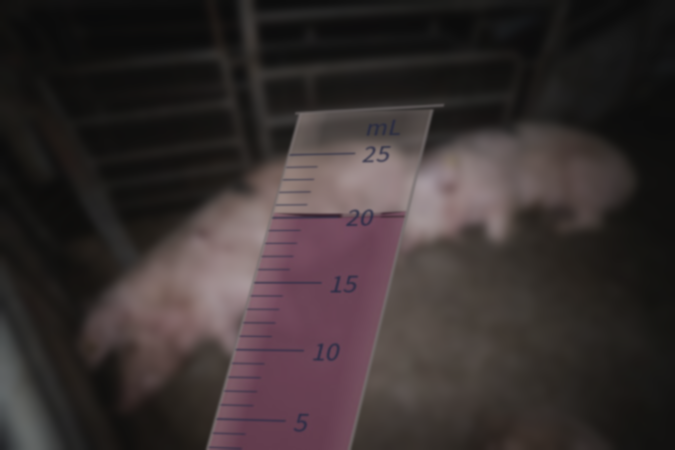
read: {"value": 20, "unit": "mL"}
